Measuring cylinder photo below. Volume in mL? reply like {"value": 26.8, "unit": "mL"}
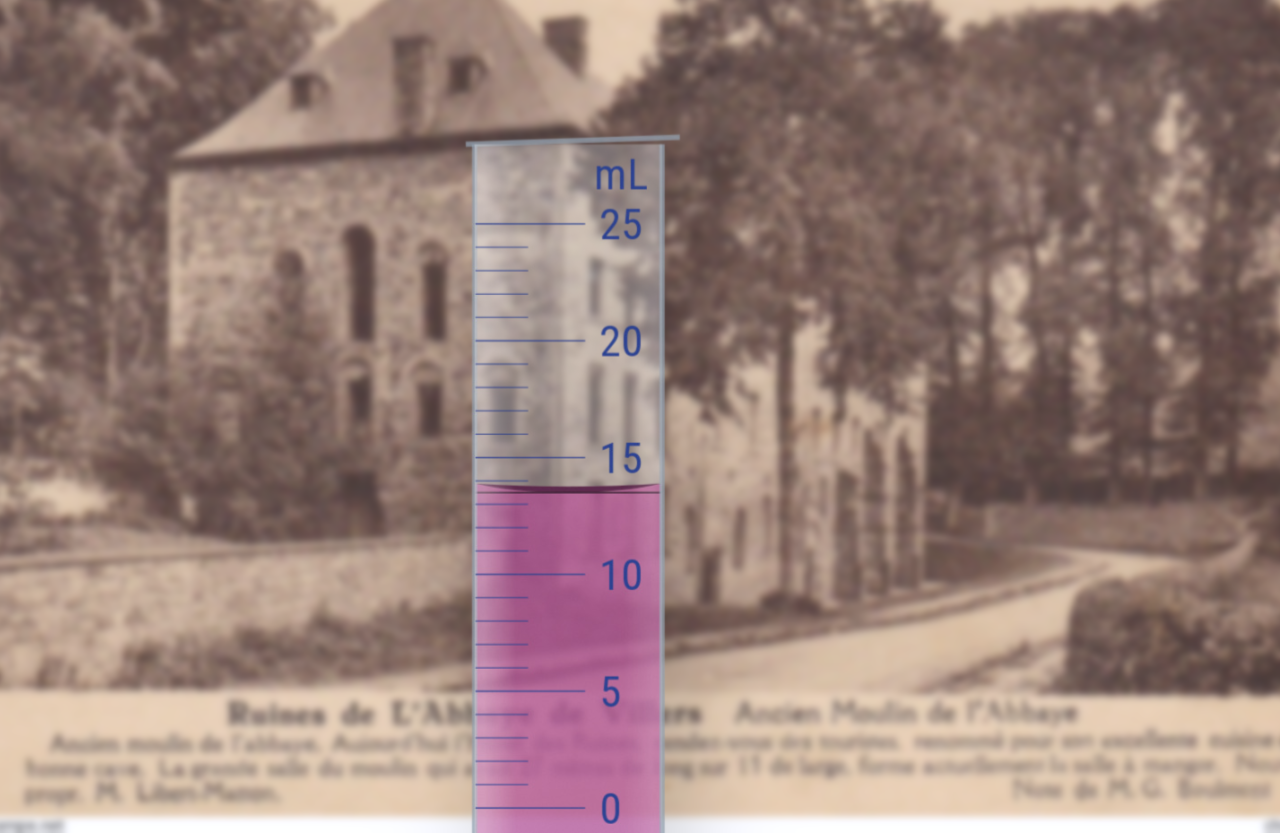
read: {"value": 13.5, "unit": "mL"}
